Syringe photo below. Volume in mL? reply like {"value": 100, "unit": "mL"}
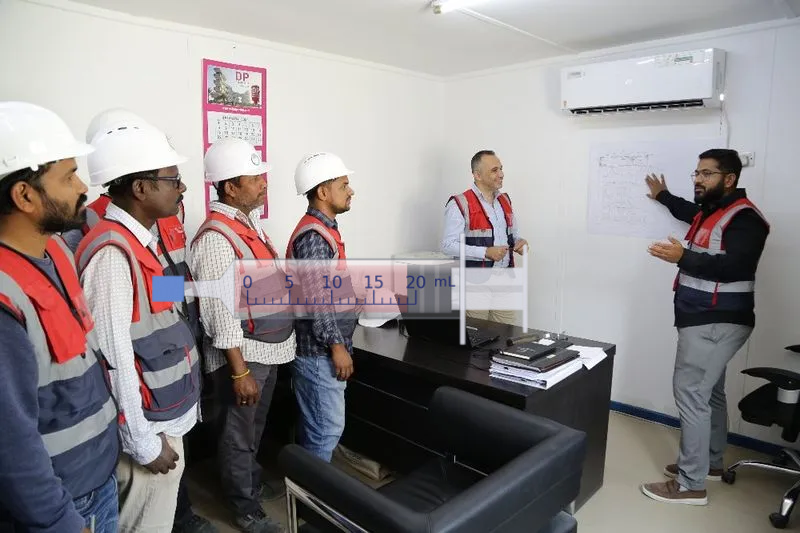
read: {"value": 19, "unit": "mL"}
